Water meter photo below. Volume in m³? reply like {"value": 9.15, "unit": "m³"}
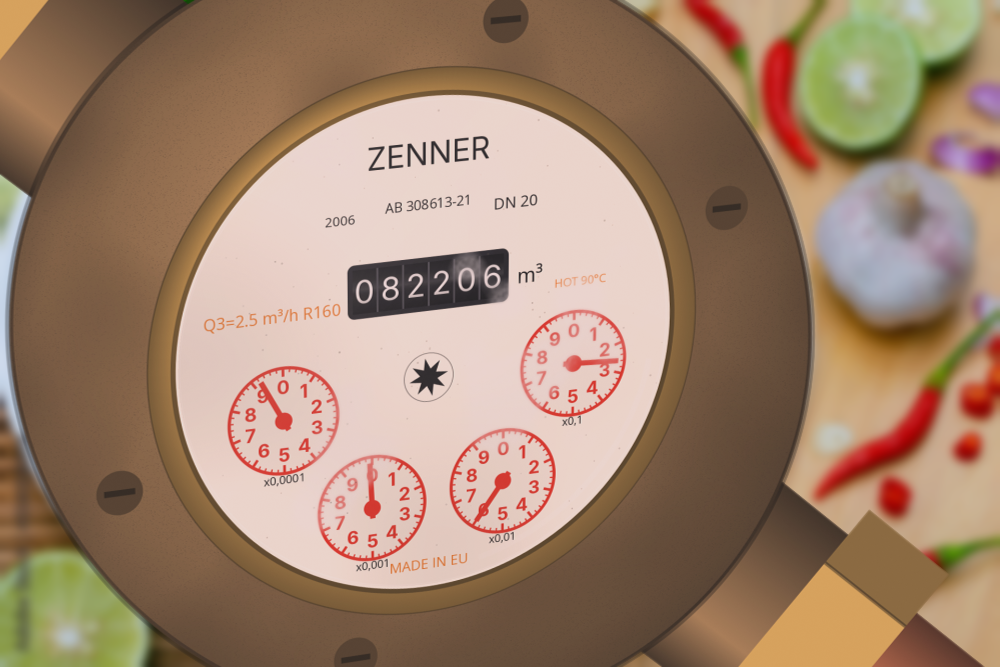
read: {"value": 82206.2599, "unit": "m³"}
